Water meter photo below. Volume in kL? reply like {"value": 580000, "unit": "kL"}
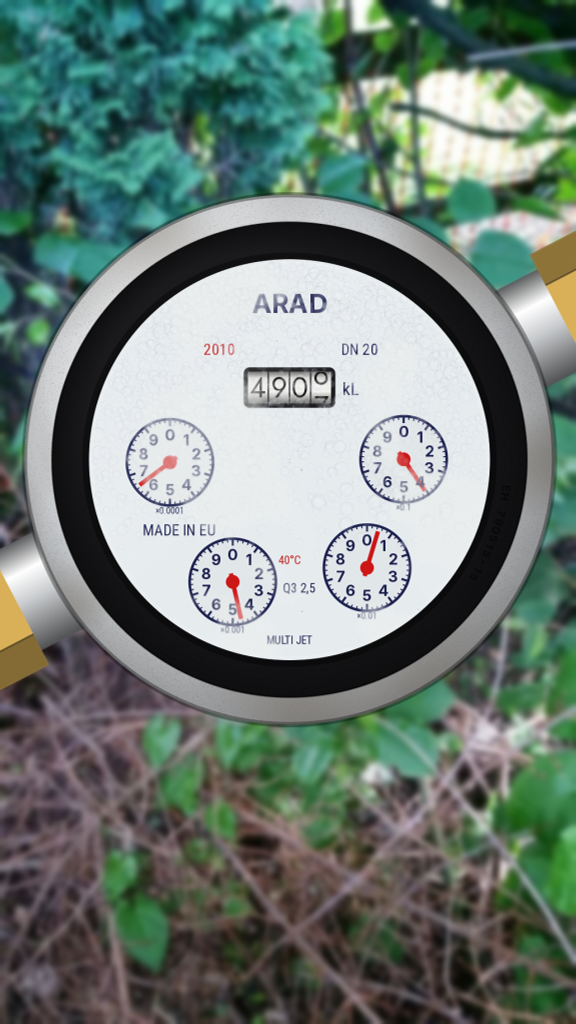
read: {"value": 4906.4046, "unit": "kL"}
